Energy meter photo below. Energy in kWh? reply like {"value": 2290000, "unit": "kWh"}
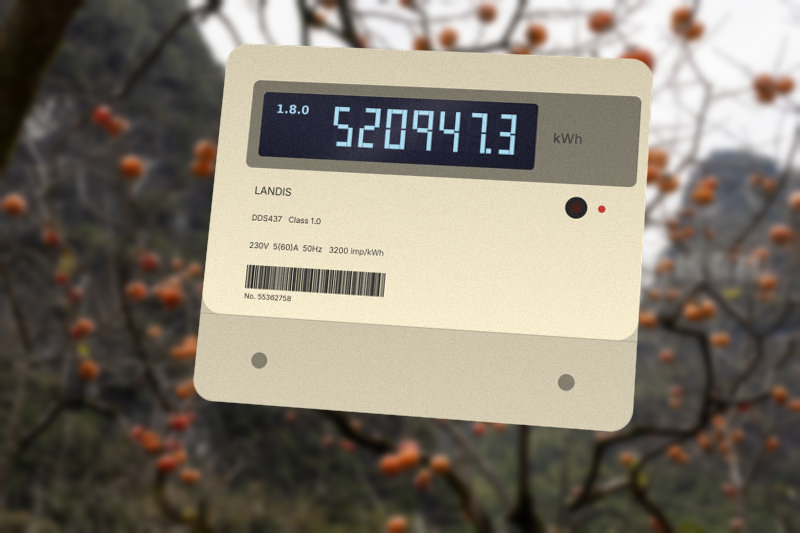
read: {"value": 520947.3, "unit": "kWh"}
